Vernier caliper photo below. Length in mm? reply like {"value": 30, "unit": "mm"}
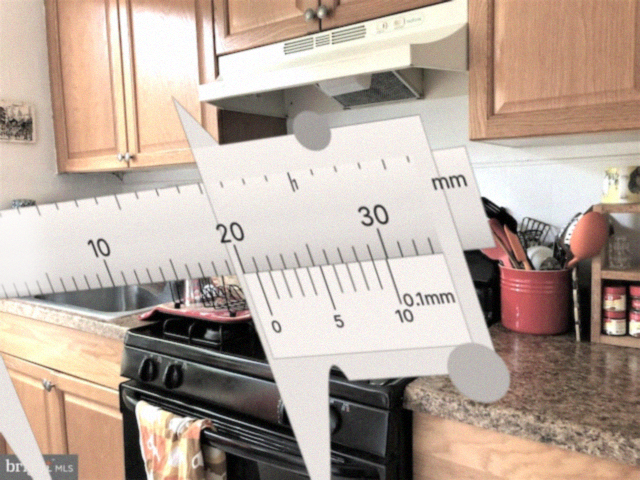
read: {"value": 20.9, "unit": "mm"}
